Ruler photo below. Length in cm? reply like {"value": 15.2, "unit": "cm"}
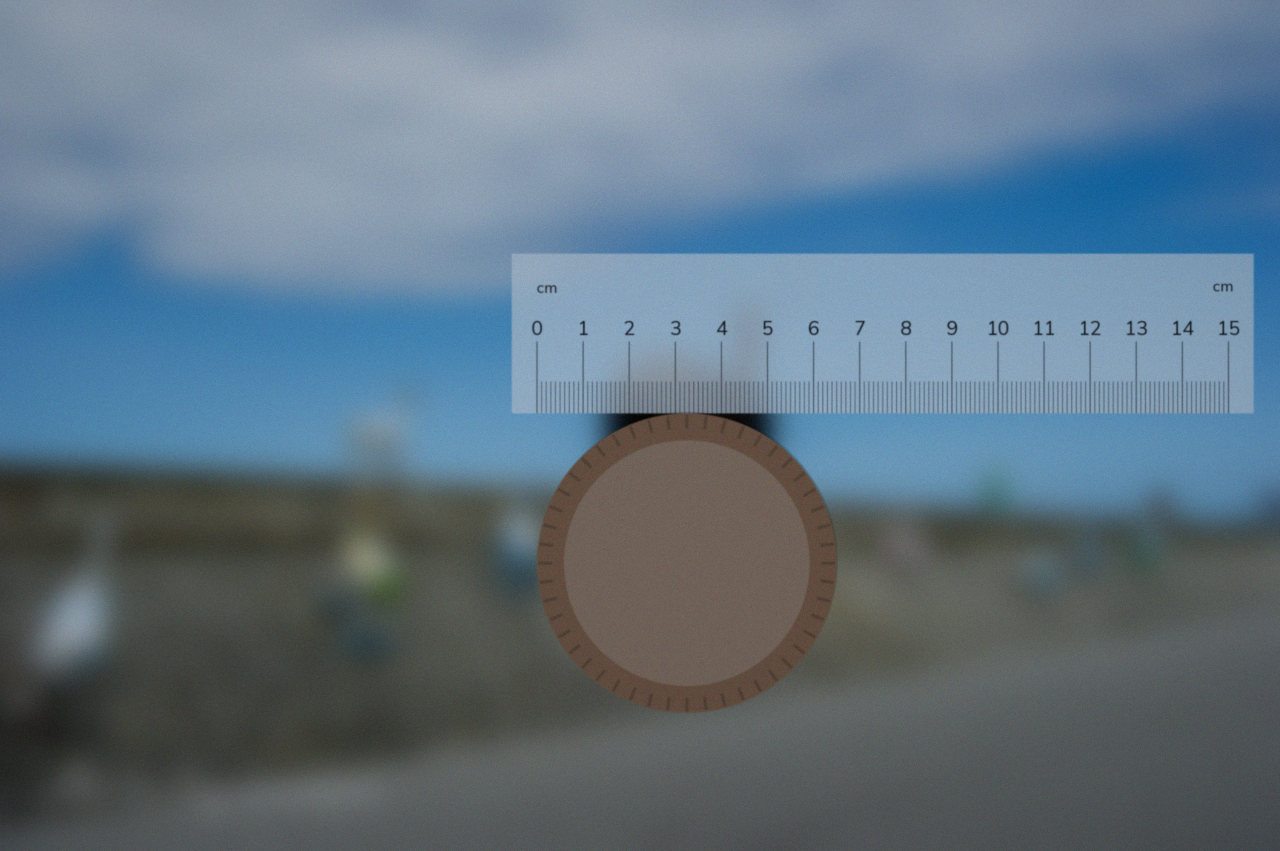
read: {"value": 6.5, "unit": "cm"}
